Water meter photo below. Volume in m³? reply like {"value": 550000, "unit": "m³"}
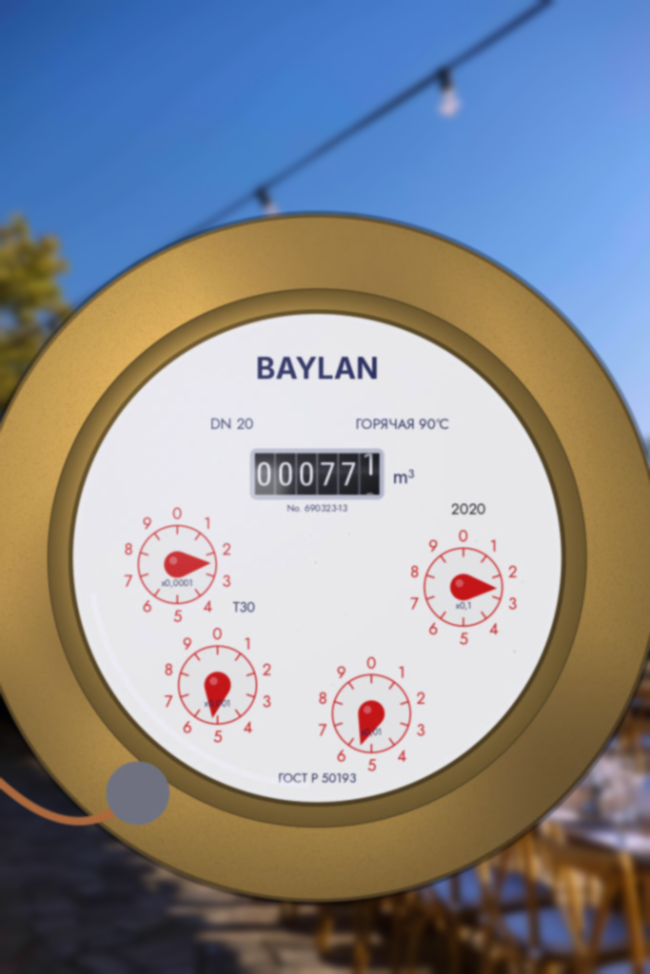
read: {"value": 771.2552, "unit": "m³"}
